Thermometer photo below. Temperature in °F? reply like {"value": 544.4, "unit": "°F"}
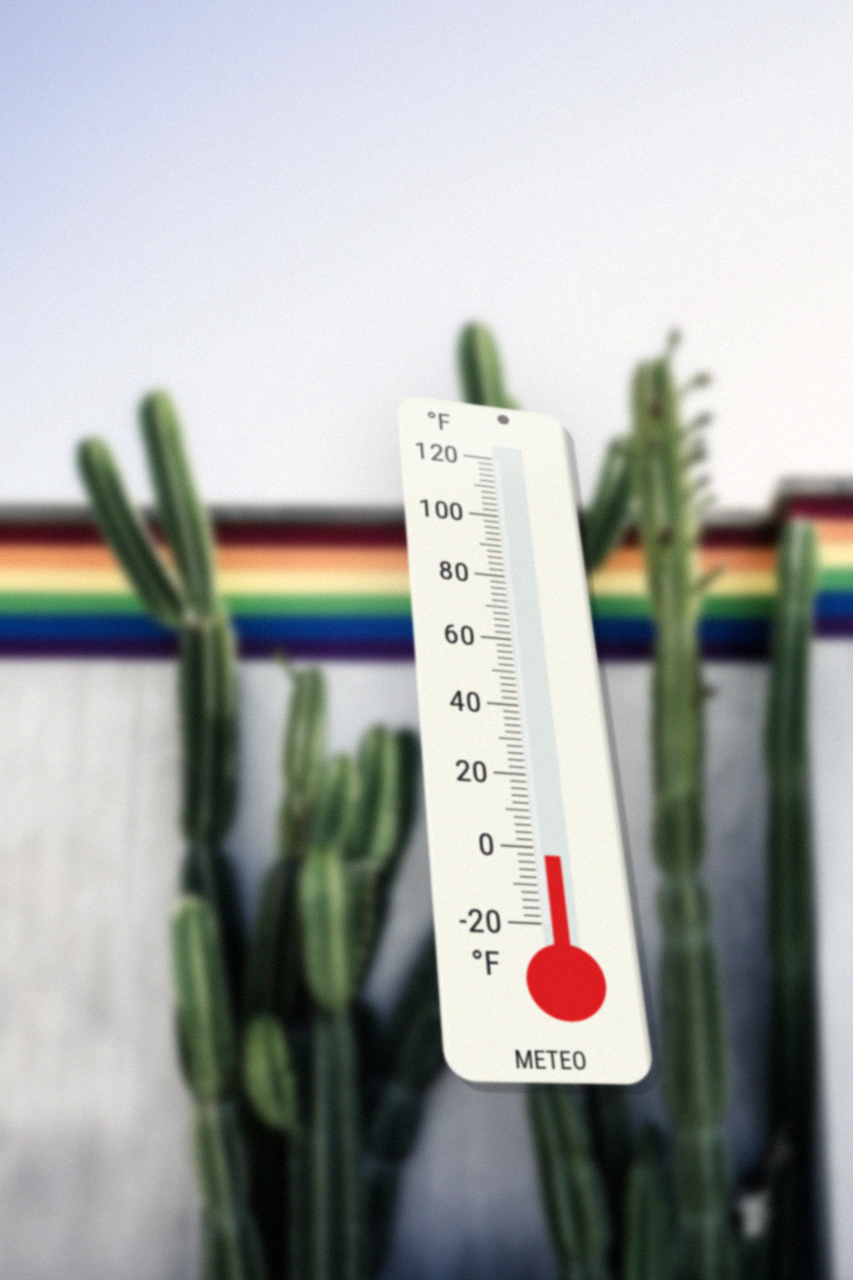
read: {"value": -2, "unit": "°F"}
